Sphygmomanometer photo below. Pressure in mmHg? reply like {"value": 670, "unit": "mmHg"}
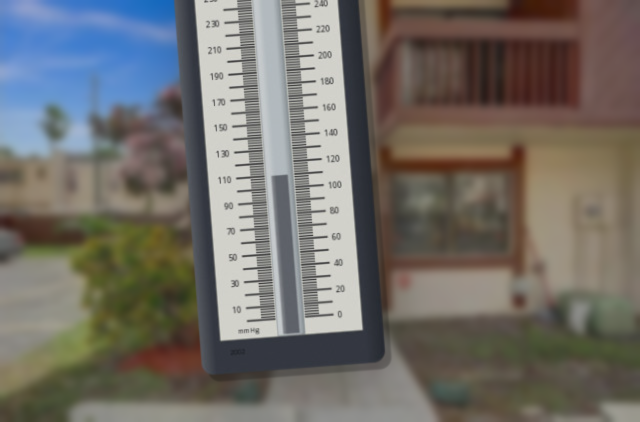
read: {"value": 110, "unit": "mmHg"}
